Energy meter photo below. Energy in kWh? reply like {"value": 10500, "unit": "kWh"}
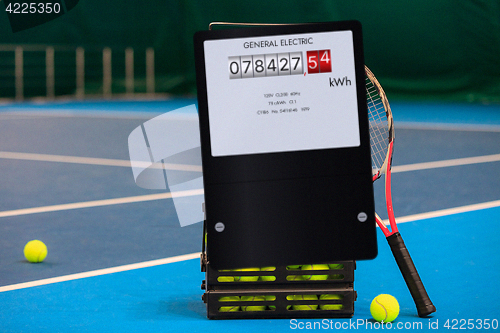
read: {"value": 78427.54, "unit": "kWh"}
